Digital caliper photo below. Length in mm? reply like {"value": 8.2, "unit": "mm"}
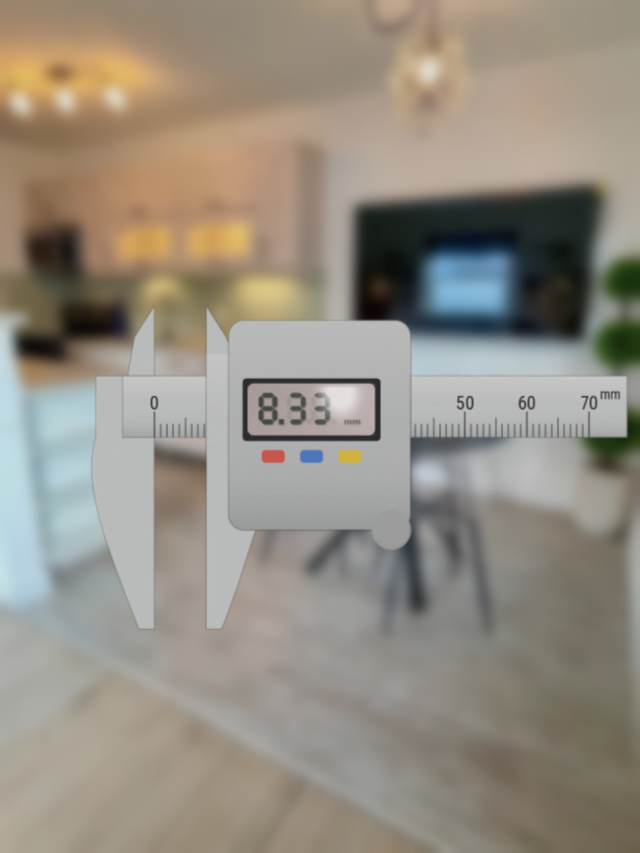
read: {"value": 8.33, "unit": "mm"}
